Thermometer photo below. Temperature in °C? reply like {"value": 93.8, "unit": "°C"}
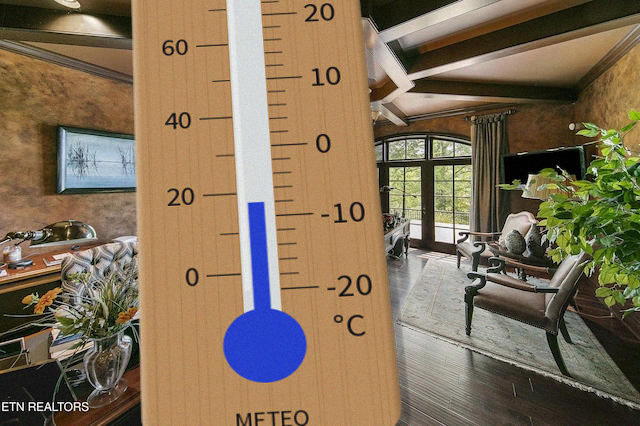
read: {"value": -8, "unit": "°C"}
